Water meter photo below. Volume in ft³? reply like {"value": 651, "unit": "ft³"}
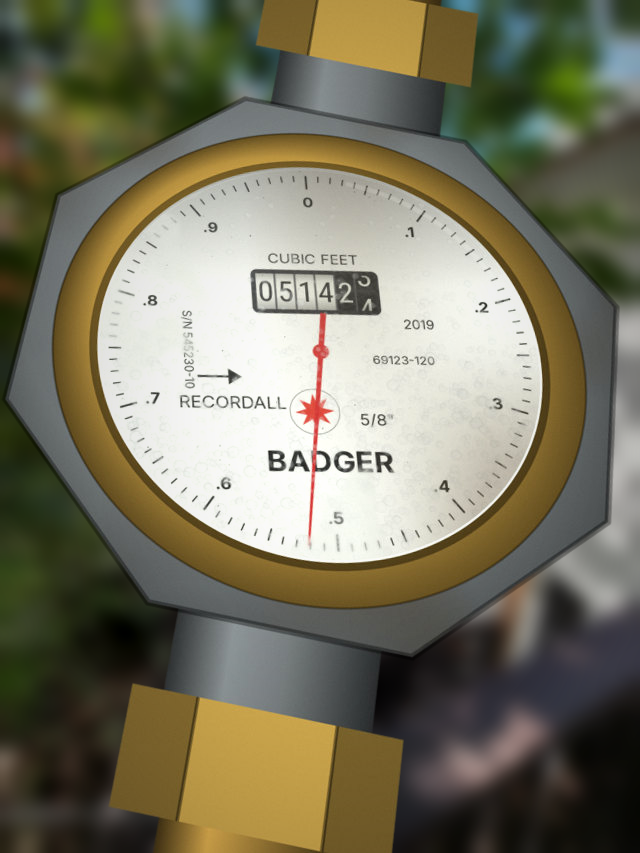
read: {"value": 51423.52, "unit": "ft³"}
